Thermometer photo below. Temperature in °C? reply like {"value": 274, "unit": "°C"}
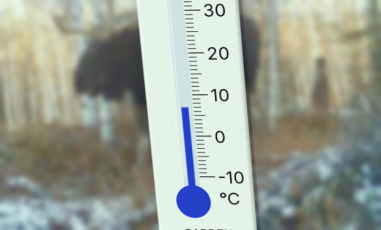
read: {"value": 7, "unit": "°C"}
